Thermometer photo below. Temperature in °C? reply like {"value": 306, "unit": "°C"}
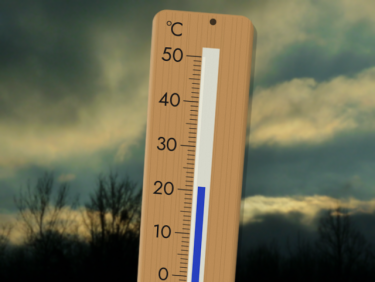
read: {"value": 21, "unit": "°C"}
